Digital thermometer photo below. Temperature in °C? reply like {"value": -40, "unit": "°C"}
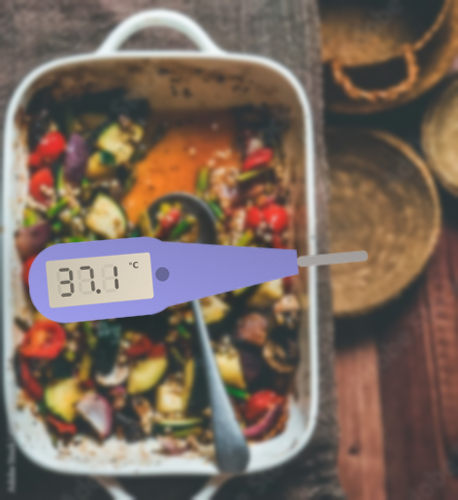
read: {"value": 37.1, "unit": "°C"}
